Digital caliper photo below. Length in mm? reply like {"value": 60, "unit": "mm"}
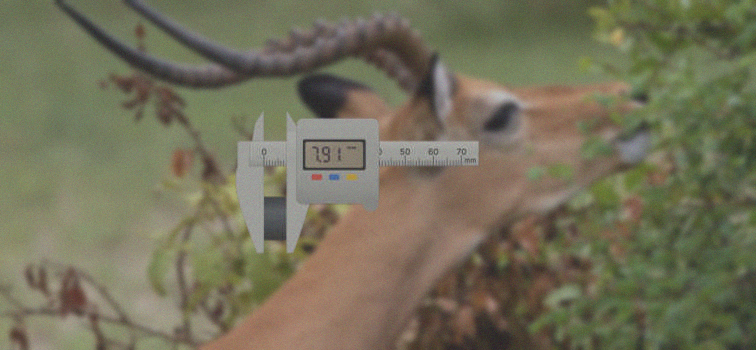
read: {"value": 7.91, "unit": "mm"}
